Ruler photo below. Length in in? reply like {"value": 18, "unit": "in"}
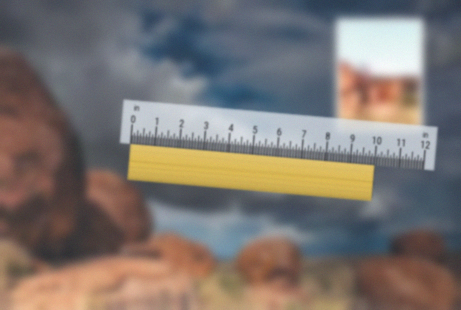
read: {"value": 10, "unit": "in"}
